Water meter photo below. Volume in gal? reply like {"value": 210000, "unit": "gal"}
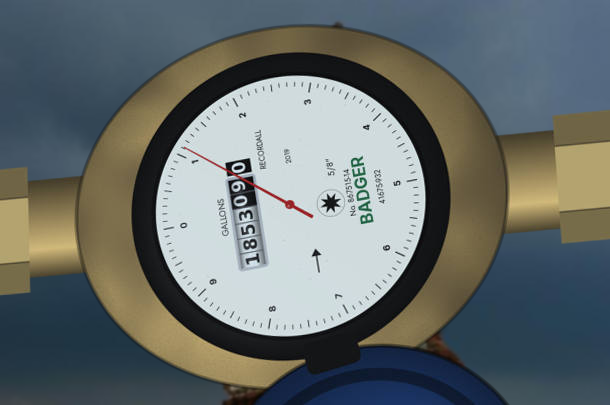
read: {"value": 1853091.1, "unit": "gal"}
